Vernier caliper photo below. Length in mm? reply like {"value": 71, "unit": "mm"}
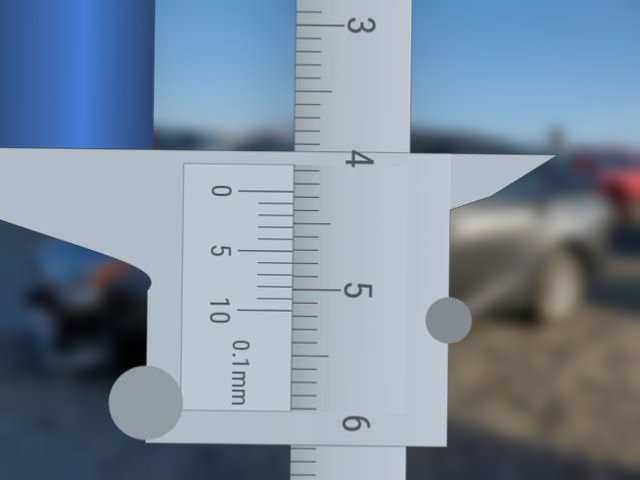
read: {"value": 42.6, "unit": "mm"}
